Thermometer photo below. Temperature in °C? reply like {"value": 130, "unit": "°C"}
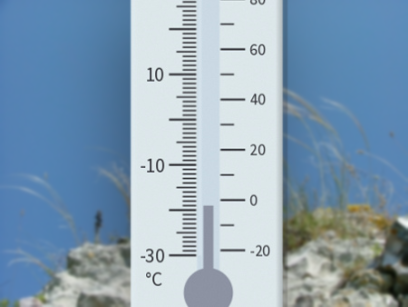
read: {"value": -19, "unit": "°C"}
